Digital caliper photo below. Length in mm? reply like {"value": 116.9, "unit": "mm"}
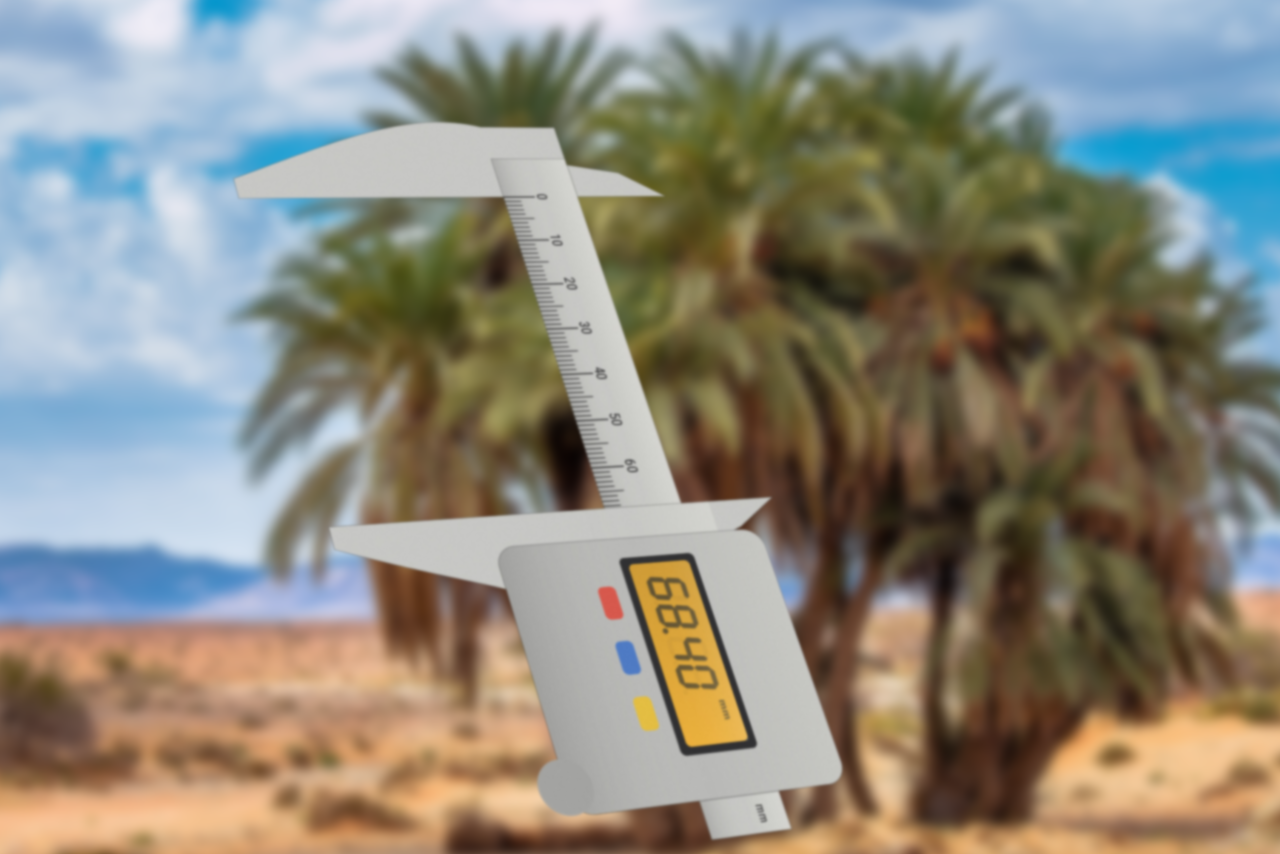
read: {"value": 68.40, "unit": "mm"}
